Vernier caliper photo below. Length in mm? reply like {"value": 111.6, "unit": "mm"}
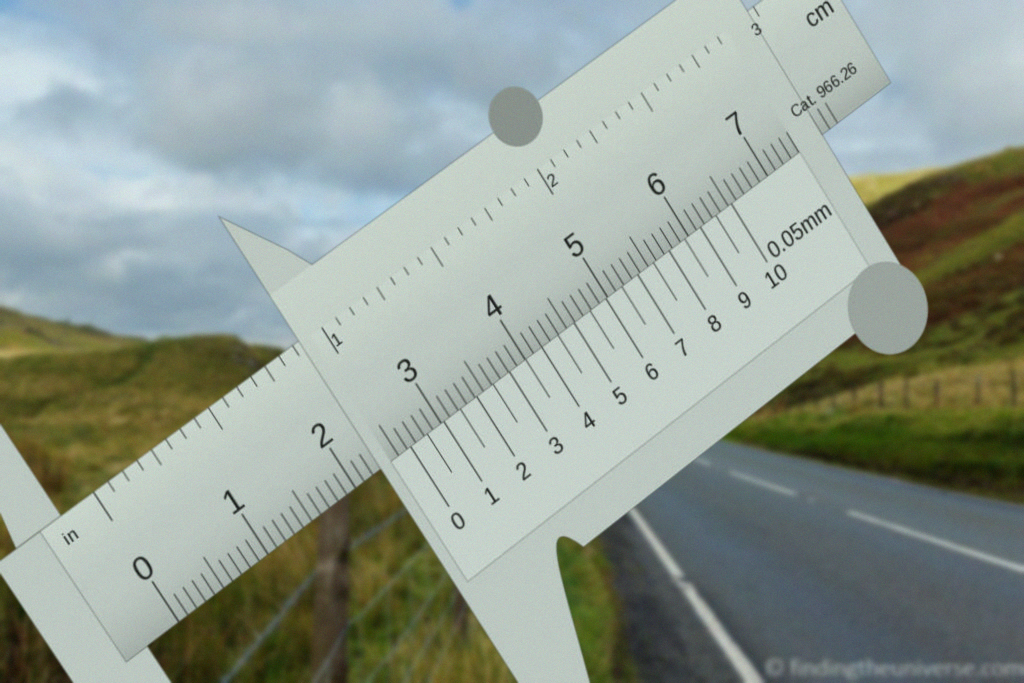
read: {"value": 26.4, "unit": "mm"}
